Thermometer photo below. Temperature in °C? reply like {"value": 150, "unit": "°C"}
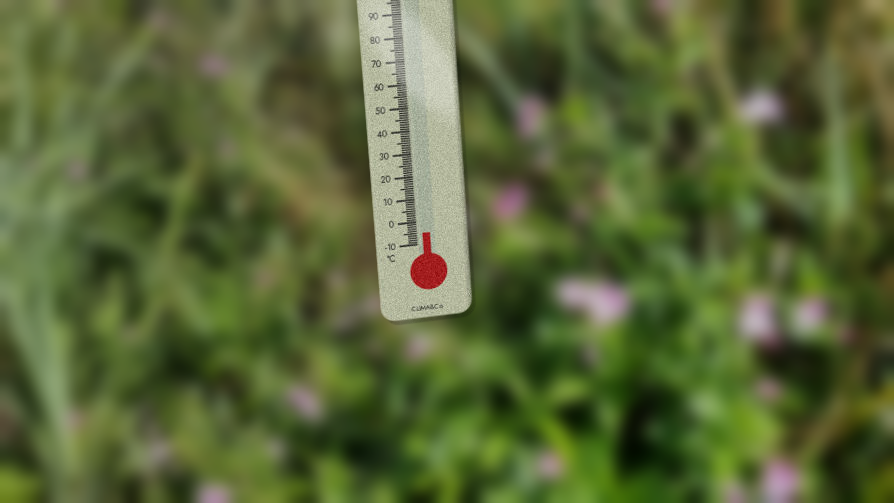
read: {"value": -5, "unit": "°C"}
